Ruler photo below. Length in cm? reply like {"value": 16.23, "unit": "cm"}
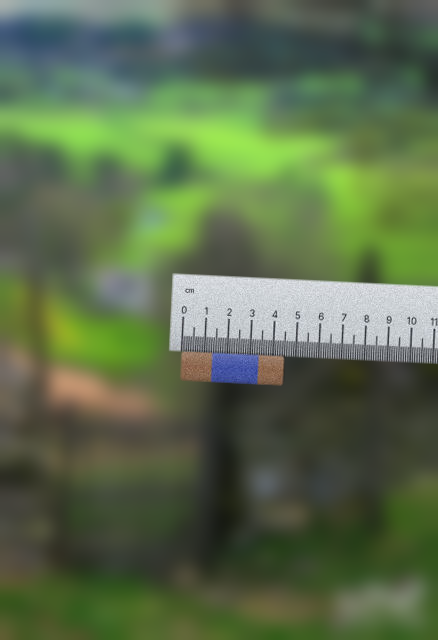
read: {"value": 4.5, "unit": "cm"}
